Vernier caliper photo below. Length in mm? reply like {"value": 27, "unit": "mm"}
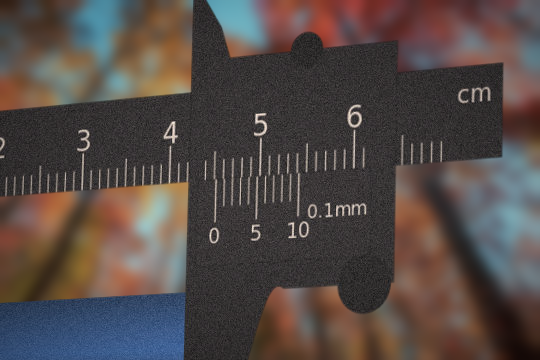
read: {"value": 45.2, "unit": "mm"}
